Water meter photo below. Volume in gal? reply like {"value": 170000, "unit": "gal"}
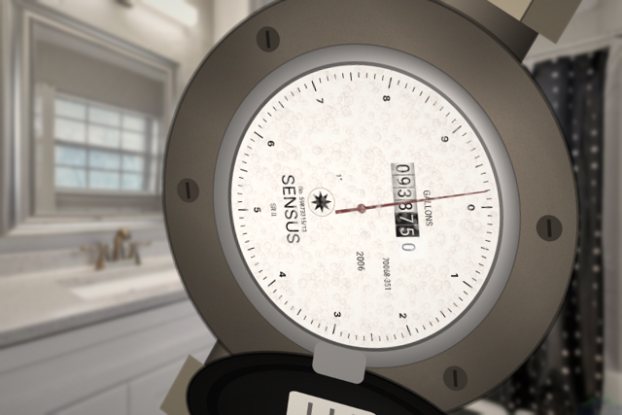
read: {"value": 938749.8, "unit": "gal"}
